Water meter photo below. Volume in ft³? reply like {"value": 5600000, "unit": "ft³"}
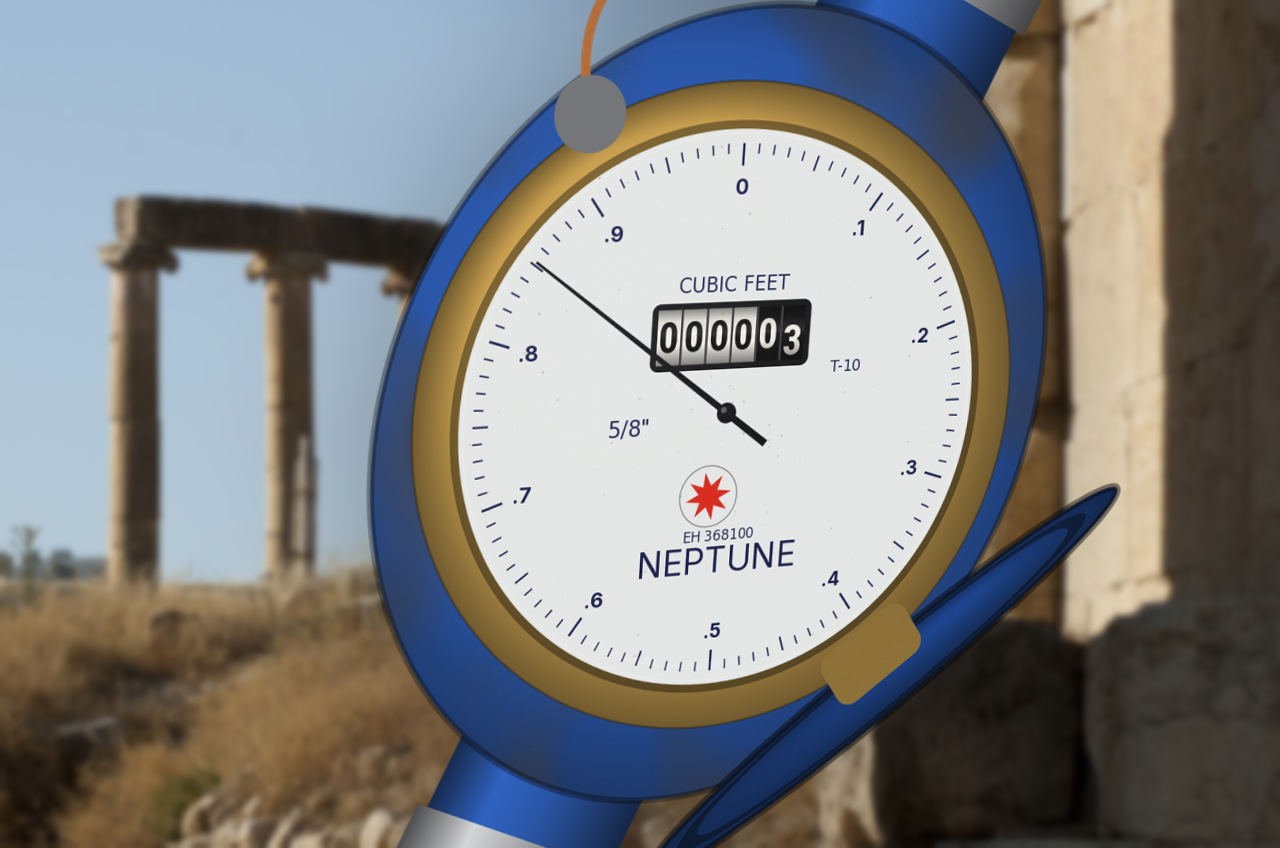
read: {"value": 2.85, "unit": "ft³"}
